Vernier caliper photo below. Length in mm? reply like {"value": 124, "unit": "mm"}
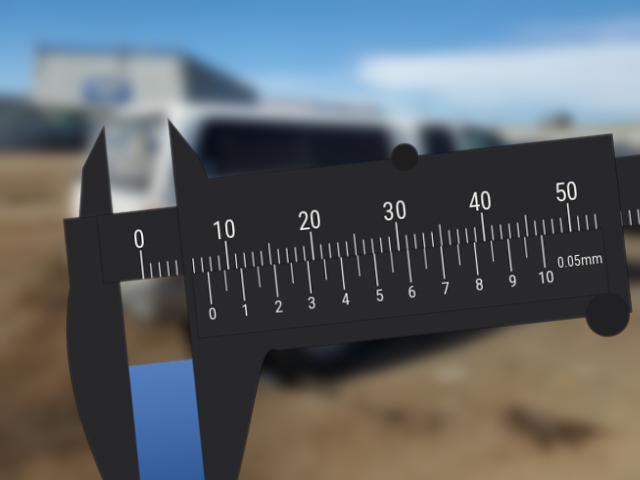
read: {"value": 7.6, "unit": "mm"}
